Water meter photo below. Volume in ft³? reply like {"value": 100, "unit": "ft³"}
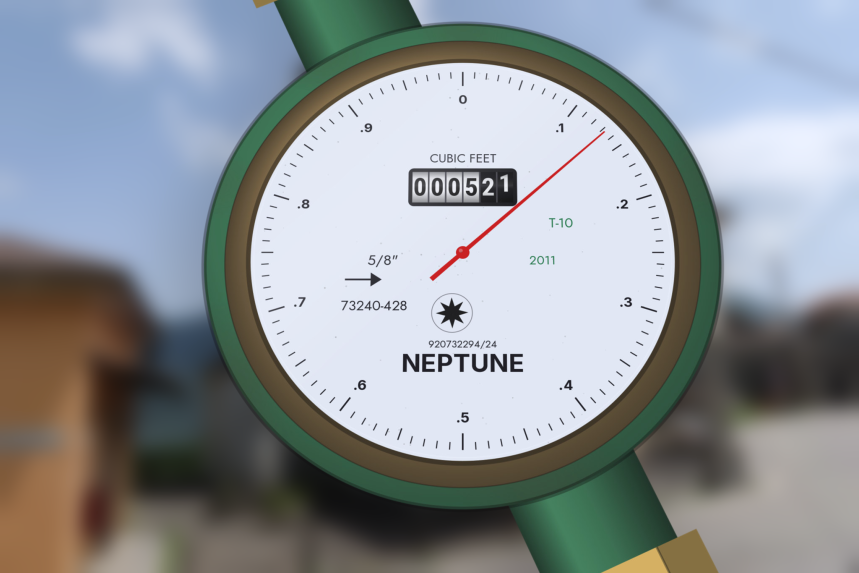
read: {"value": 521.13, "unit": "ft³"}
